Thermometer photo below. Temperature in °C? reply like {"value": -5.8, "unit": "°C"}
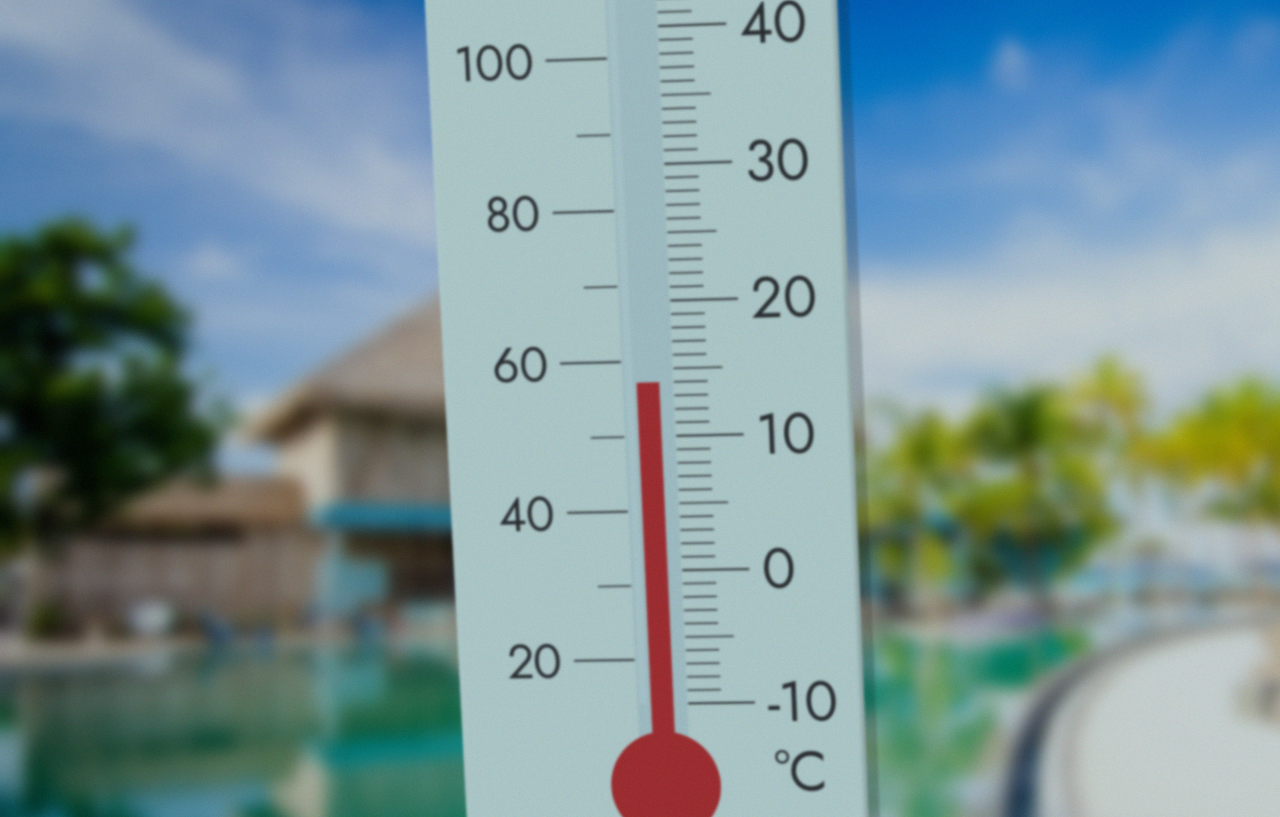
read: {"value": 14, "unit": "°C"}
